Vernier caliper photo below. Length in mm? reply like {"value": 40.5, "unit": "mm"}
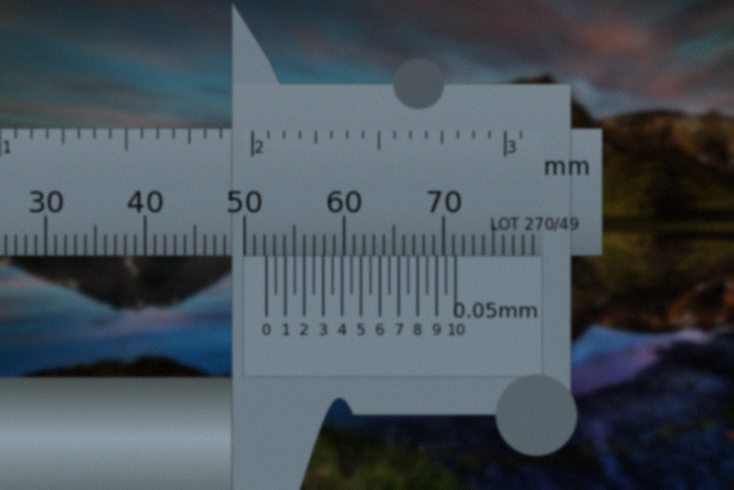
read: {"value": 52.2, "unit": "mm"}
